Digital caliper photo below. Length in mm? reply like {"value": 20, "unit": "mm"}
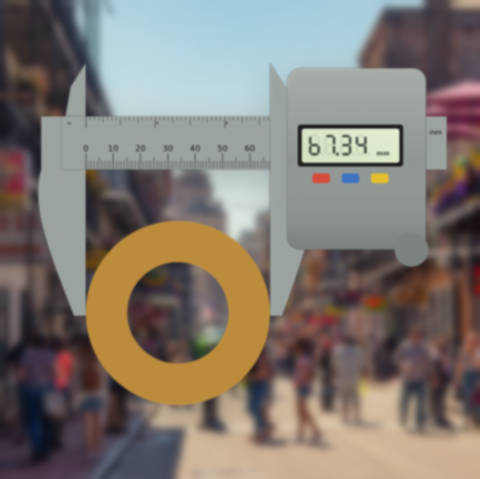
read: {"value": 67.34, "unit": "mm"}
